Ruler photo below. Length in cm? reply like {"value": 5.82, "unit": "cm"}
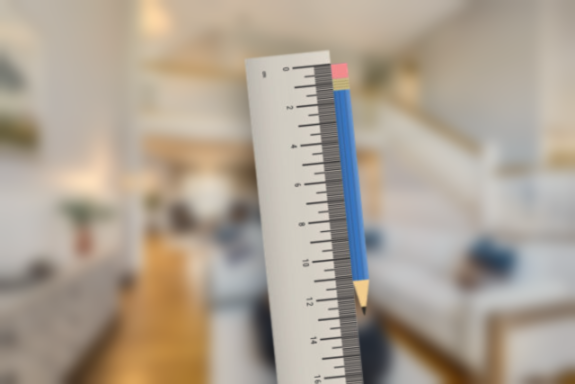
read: {"value": 13, "unit": "cm"}
